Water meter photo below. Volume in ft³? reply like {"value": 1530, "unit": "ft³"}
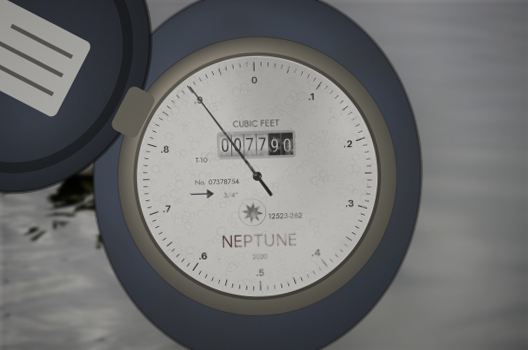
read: {"value": 7789.90, "unit": "ft³"}
